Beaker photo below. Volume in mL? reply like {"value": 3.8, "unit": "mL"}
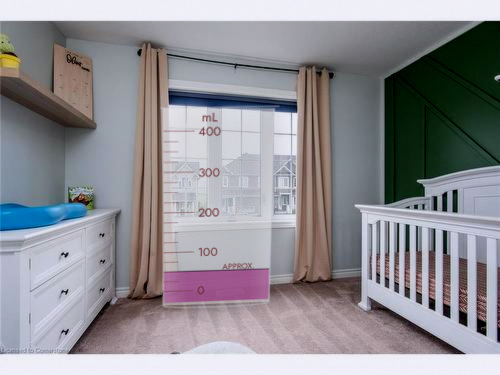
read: {"value": 50, "unit": "mL"}
